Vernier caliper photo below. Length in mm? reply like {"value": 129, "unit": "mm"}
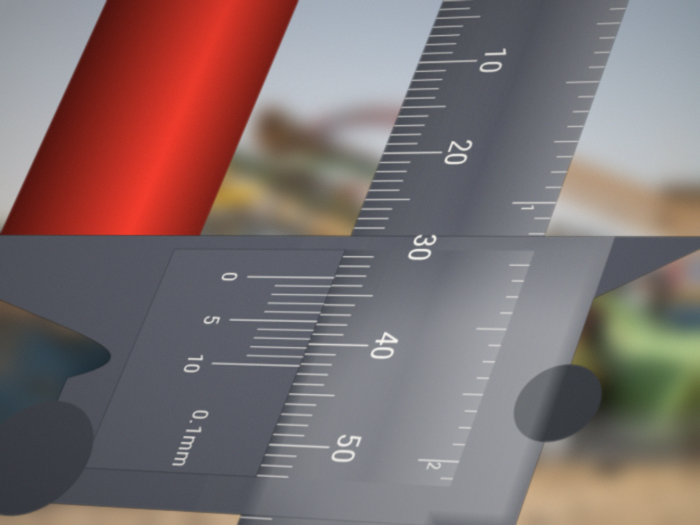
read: {"value": 33.2, "unit": "mm"}
